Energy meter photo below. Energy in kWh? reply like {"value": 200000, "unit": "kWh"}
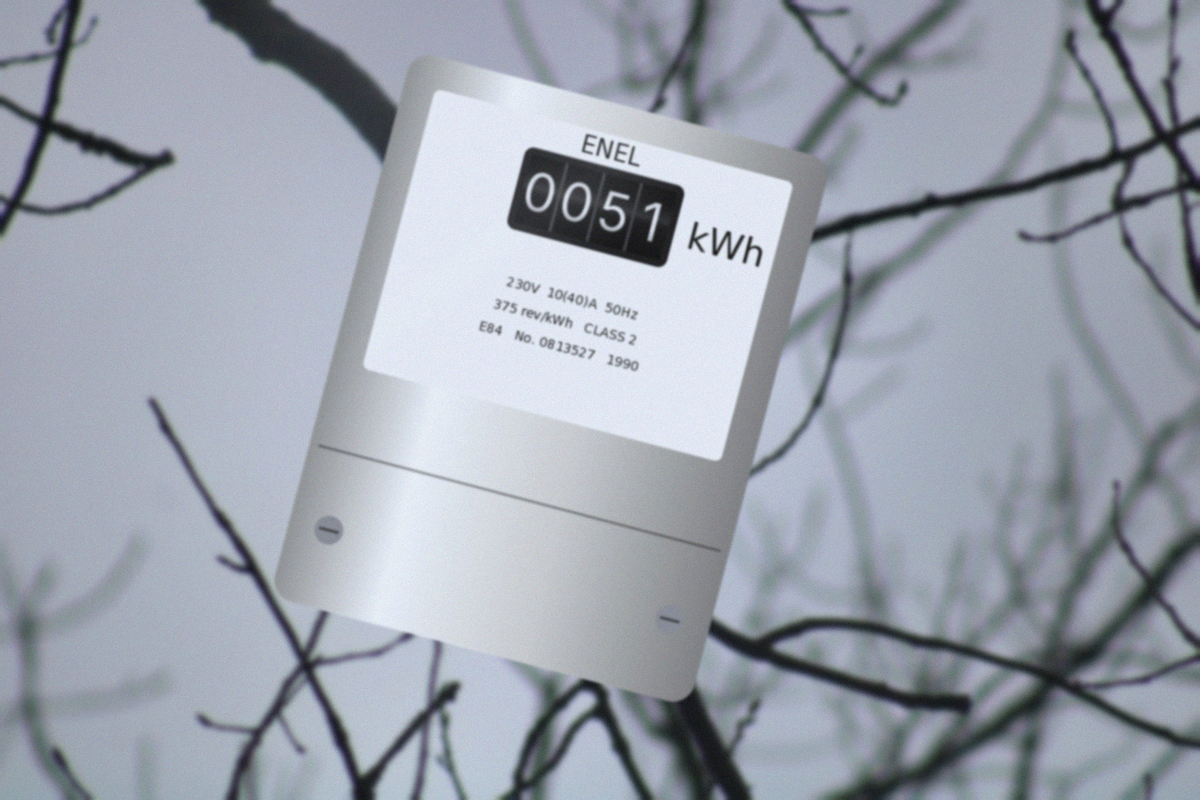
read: {"value": 51, "unit": "kWh"}
